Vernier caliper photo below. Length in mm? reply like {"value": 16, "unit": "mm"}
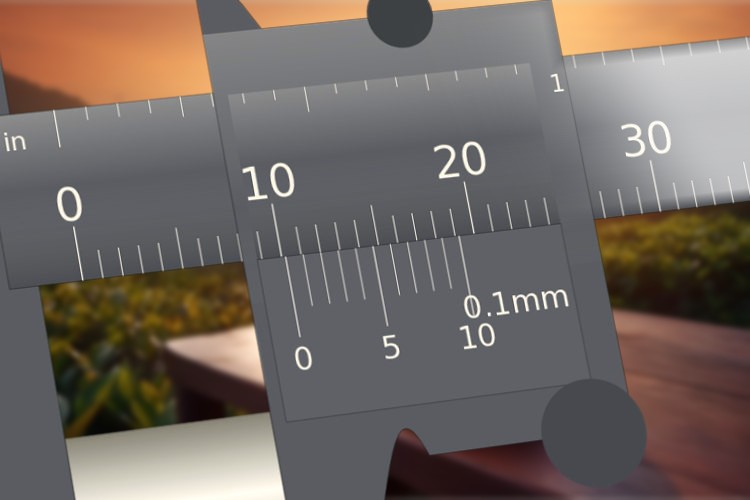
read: {"value": 10.2, "unit": "mm"}
